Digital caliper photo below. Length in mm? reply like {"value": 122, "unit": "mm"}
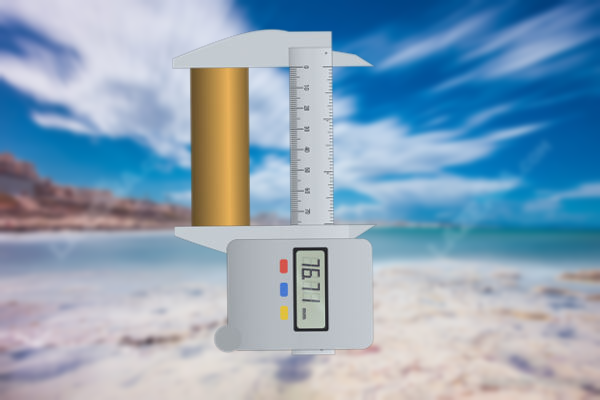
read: {"value": 76.71, "unit": "mm"}
